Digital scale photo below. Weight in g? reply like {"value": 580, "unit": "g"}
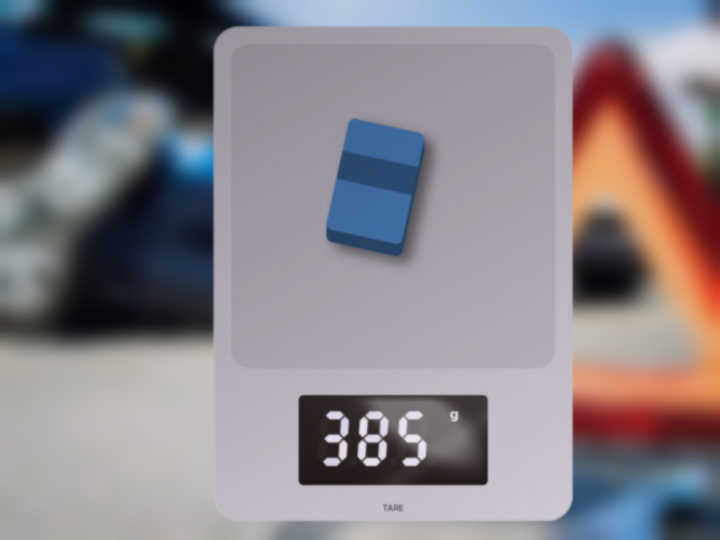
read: {"value": 385, "unit": "g"}
